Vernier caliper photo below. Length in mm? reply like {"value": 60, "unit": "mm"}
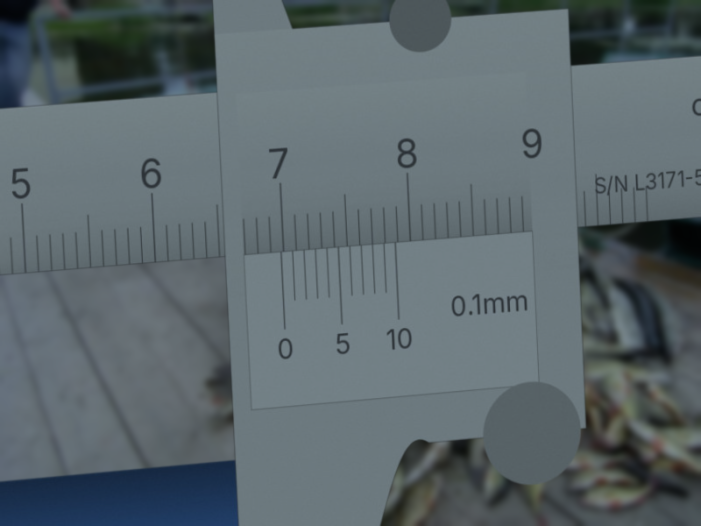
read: {"value": 69.8, "unit": "mm"}
